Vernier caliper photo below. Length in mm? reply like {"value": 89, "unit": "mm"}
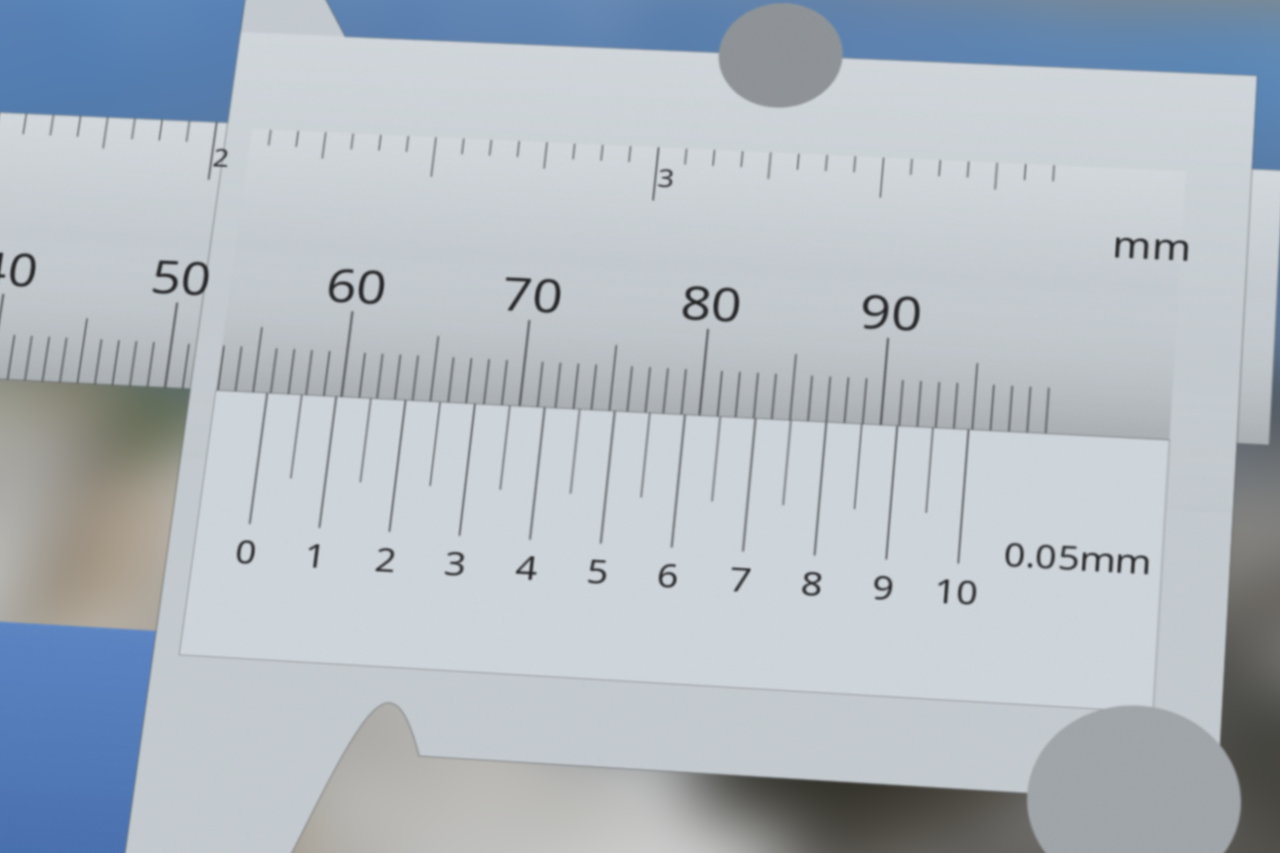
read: {"value": 55.8, "unit": "mm"}
